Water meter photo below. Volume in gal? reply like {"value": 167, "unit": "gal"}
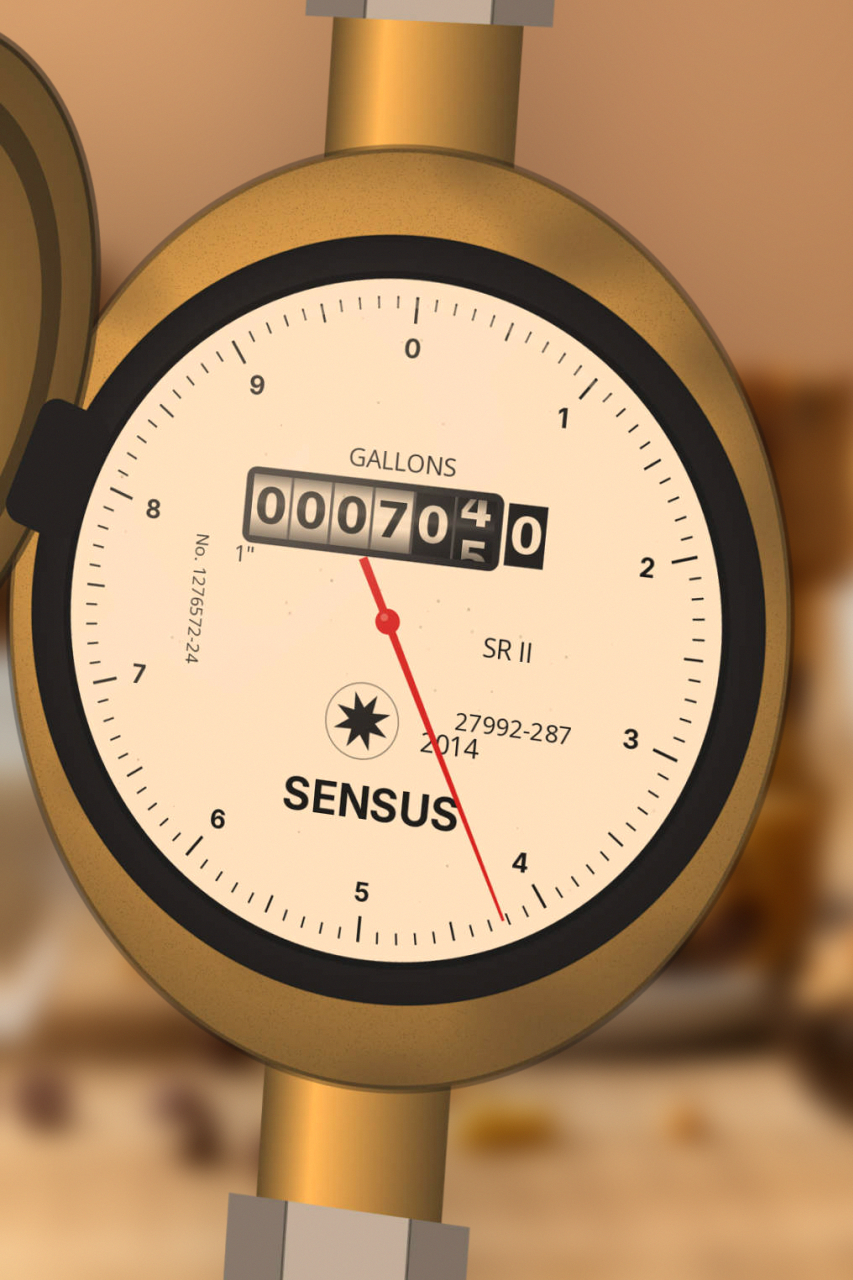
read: {"value": 7044.2, "unit": "gal"}
